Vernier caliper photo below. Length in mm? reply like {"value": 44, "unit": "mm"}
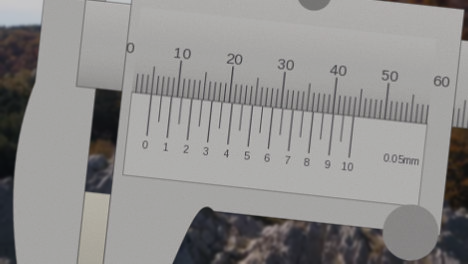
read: {"value": 5.0, "unit": "mm"}
